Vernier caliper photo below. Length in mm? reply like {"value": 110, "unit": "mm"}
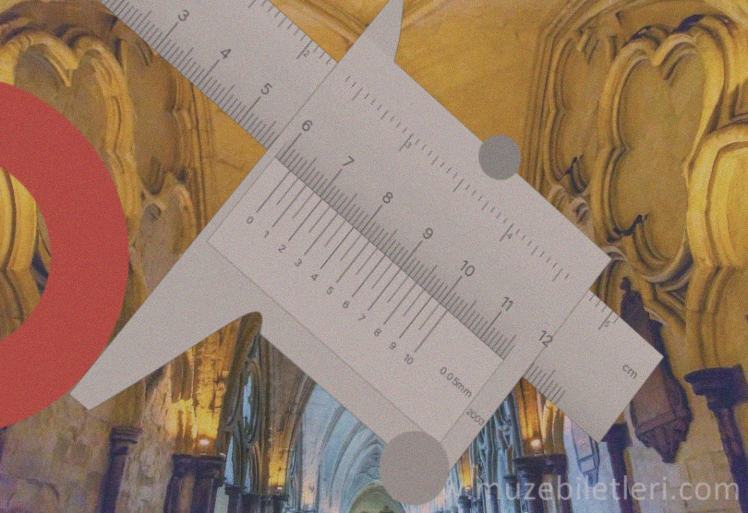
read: {"value": 62.8, "unit": "mm"}
